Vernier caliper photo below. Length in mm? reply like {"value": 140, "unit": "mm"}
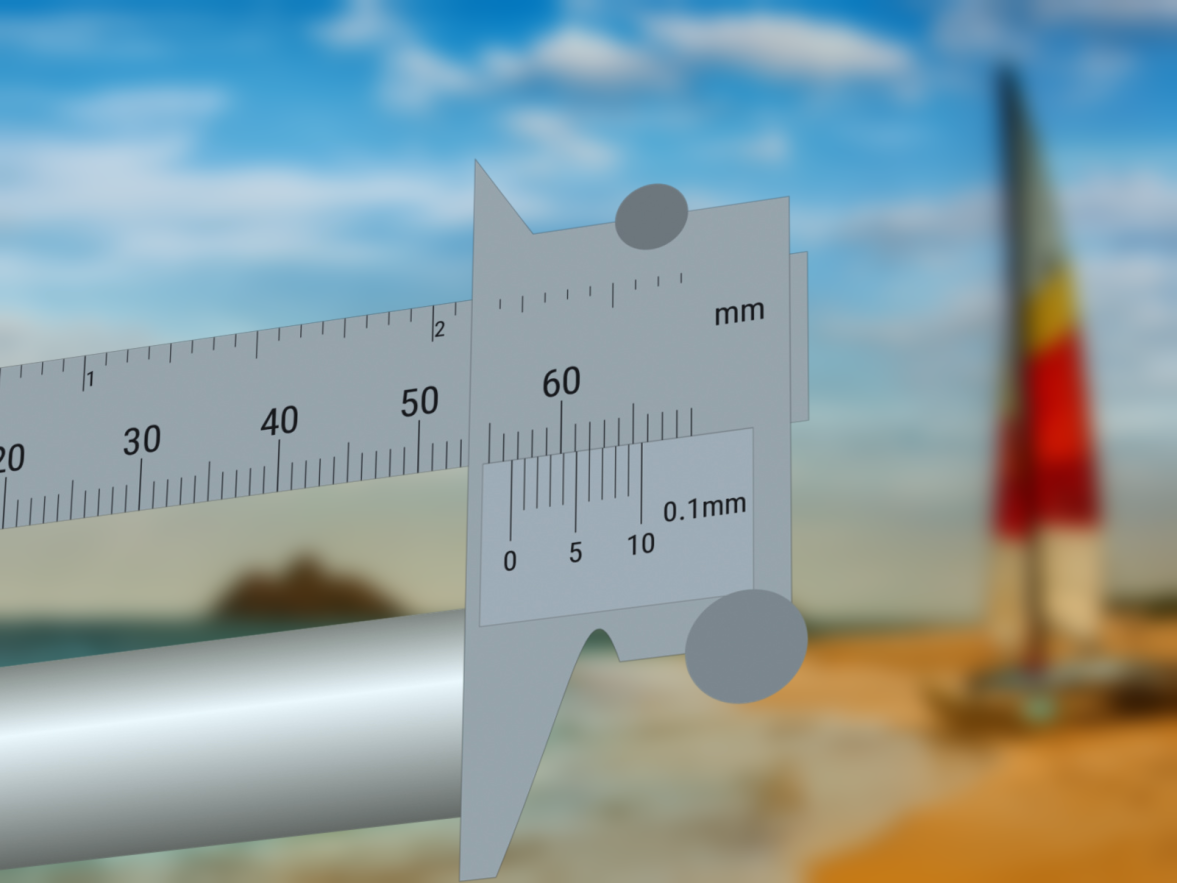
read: {"value": 56.6, "unit": "mm"}
